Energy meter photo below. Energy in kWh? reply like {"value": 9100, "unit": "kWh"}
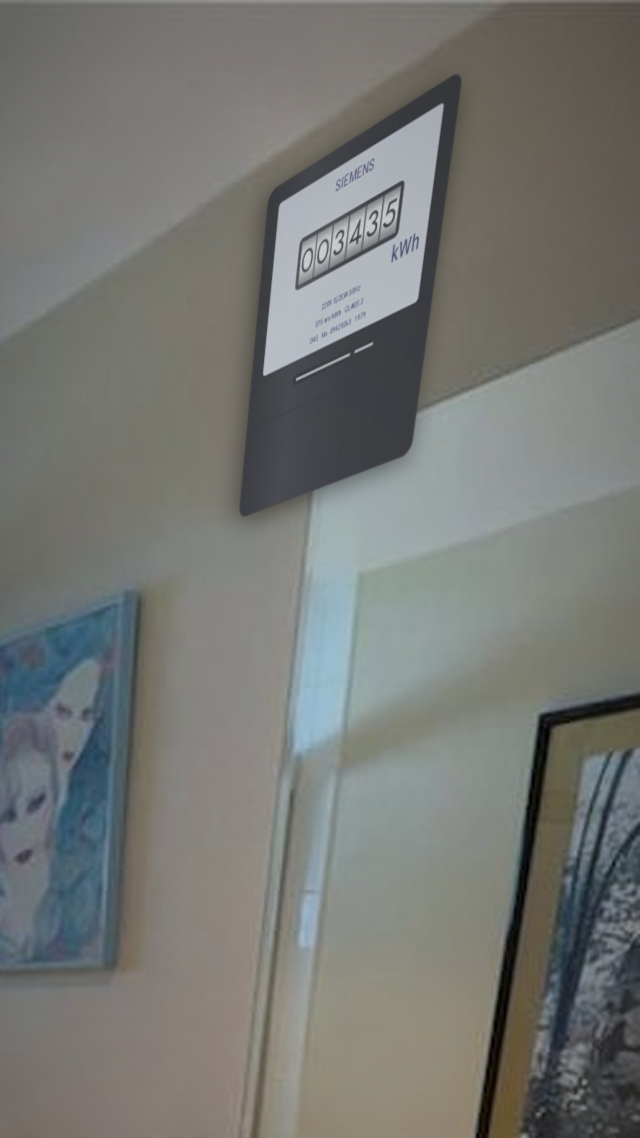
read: {"value": 3435, "unit": "kWh"}
